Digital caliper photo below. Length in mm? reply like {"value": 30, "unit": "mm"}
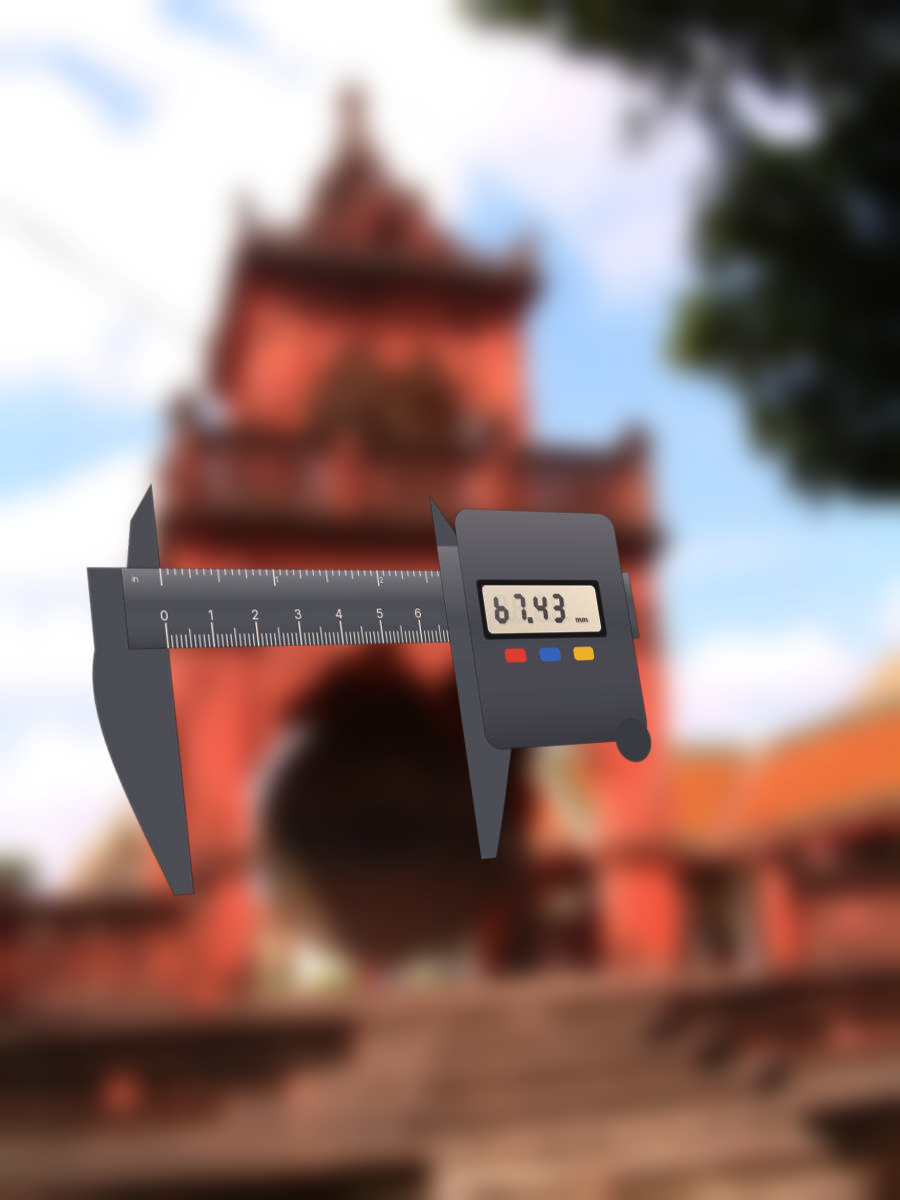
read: {"value": 67.43, "unit": "mm"}
